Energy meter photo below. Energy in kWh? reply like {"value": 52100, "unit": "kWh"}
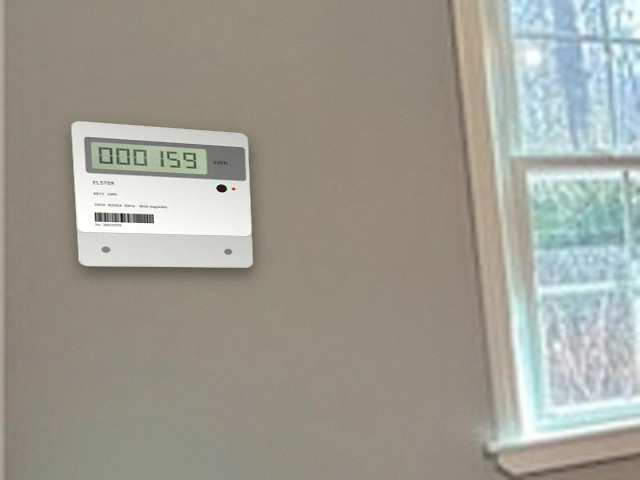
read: {"value": 159, "unit": "kWh"}
